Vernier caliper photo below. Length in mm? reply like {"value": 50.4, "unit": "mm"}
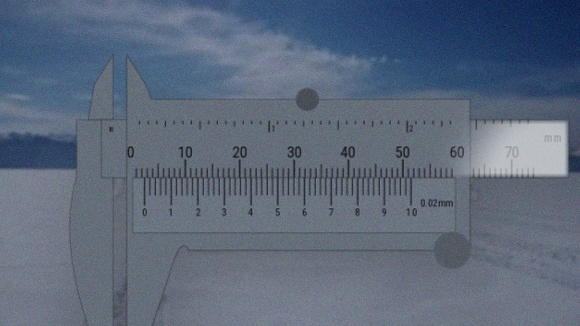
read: {"value": 2.5, "unit": "mm"}
